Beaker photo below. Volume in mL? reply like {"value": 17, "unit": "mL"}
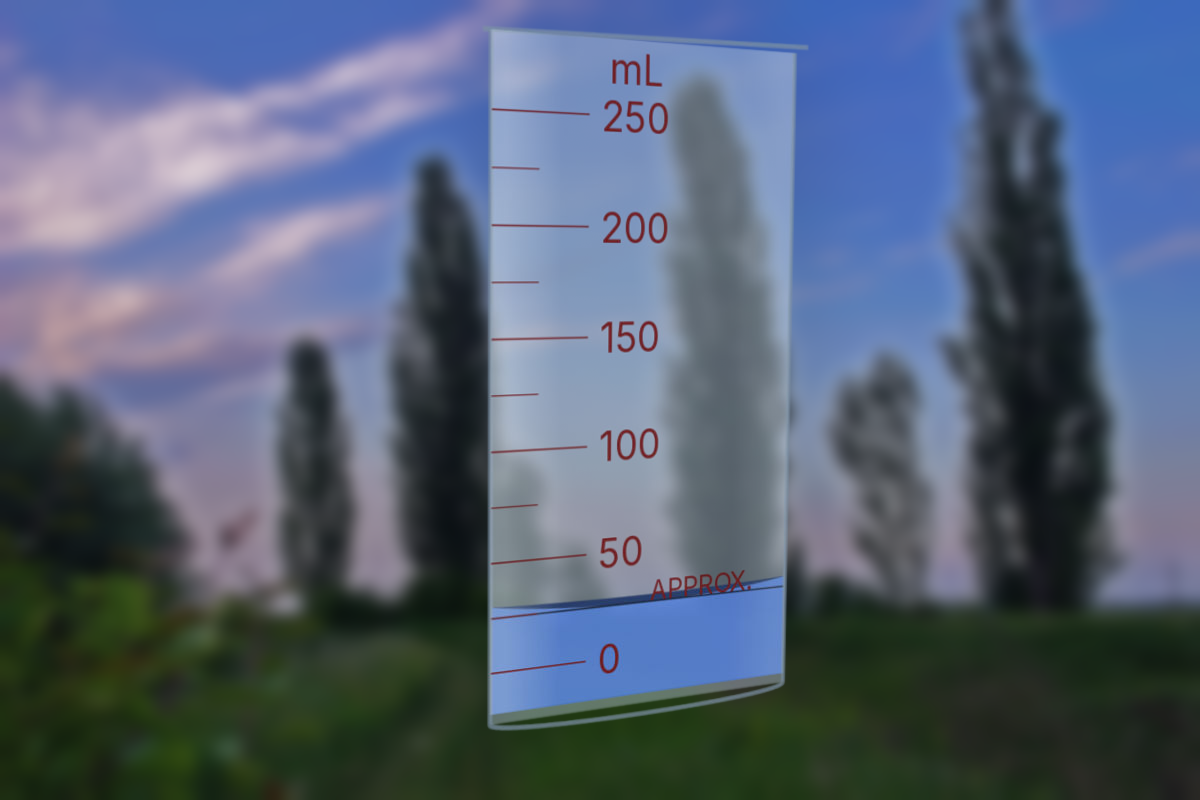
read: {"value": 25, "unit": "mL"}
